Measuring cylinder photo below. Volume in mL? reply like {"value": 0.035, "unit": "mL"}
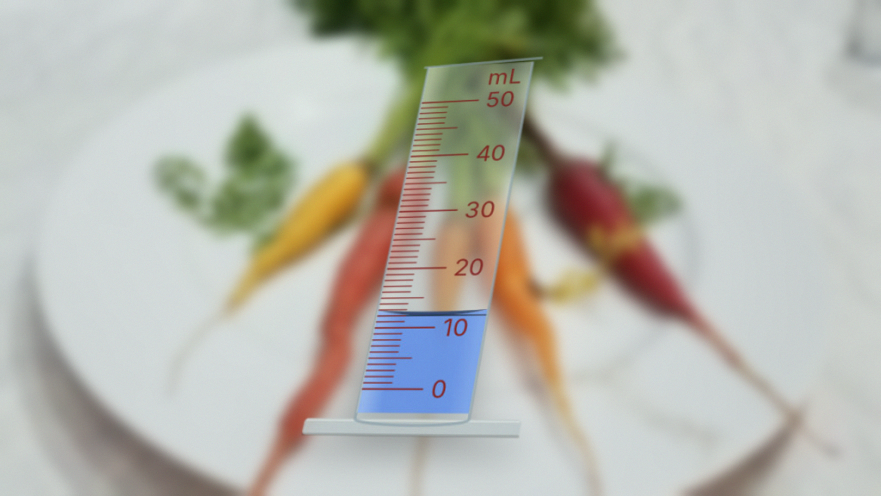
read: {"value": 12, "unit": "mL"}
